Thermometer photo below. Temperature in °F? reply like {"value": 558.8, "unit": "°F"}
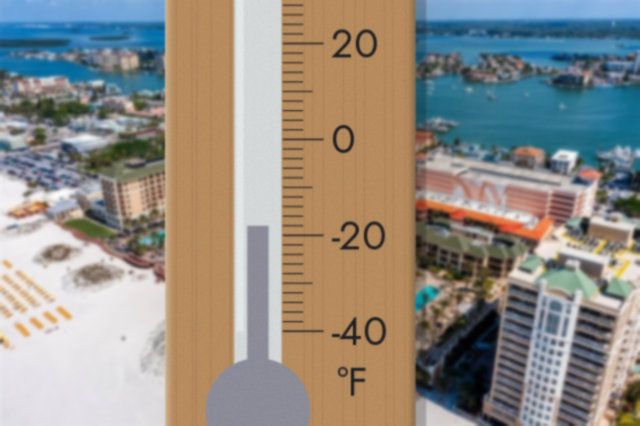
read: {"value": -18, "unit": "°F"}
